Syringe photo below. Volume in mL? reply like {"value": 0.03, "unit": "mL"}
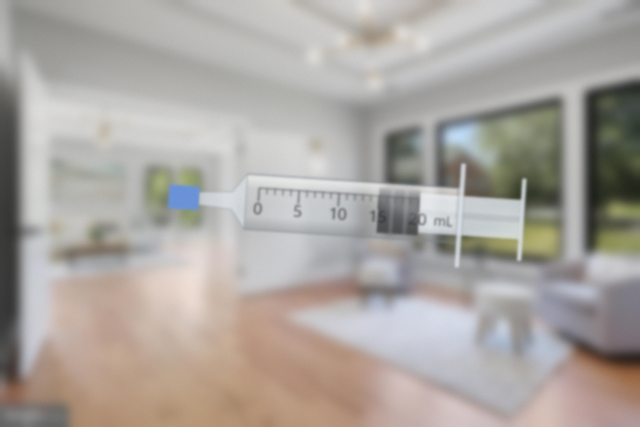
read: {"value": 15, "unit": "mL"}
